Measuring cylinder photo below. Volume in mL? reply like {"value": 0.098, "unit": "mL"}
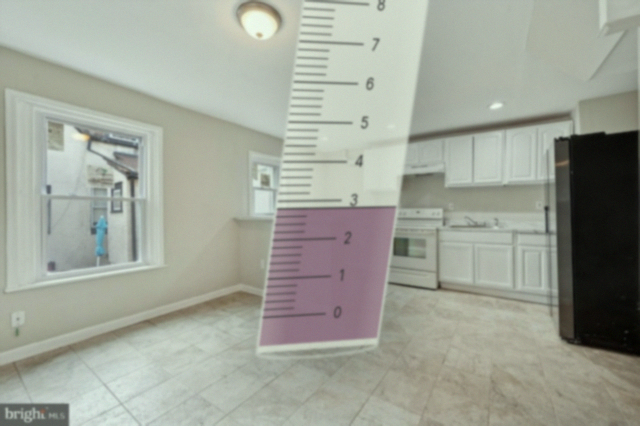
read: {"value": 2.8, "unit": "mL"}
